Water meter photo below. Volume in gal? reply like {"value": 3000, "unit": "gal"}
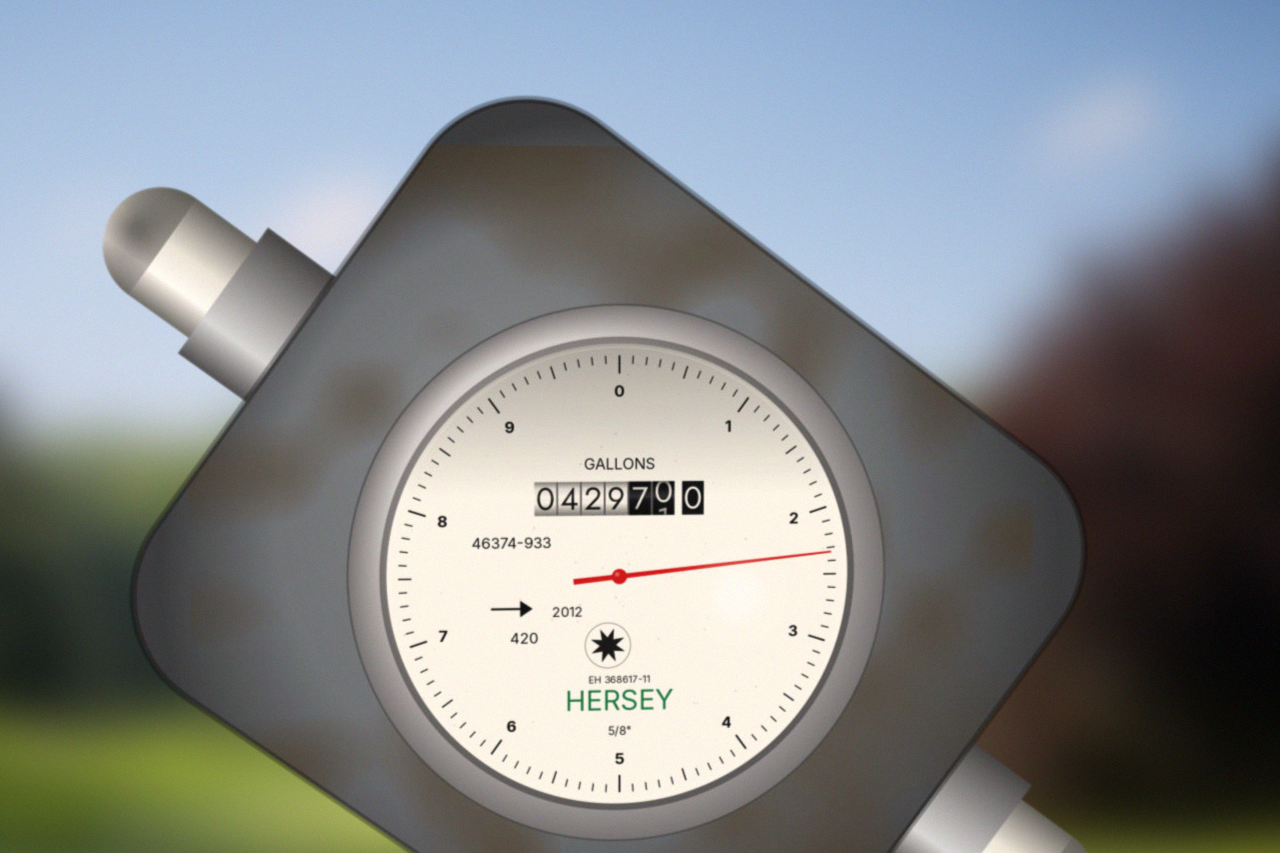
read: {"value": 429702.3, "unit": "gal"}
